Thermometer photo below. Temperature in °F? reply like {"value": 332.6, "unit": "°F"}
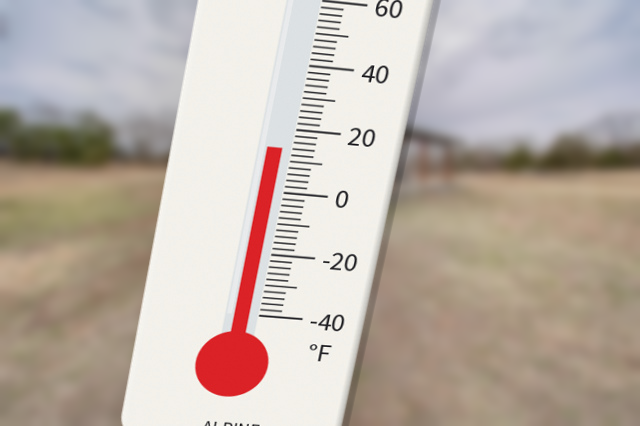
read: {"value": 14, "unit": "°F"}
